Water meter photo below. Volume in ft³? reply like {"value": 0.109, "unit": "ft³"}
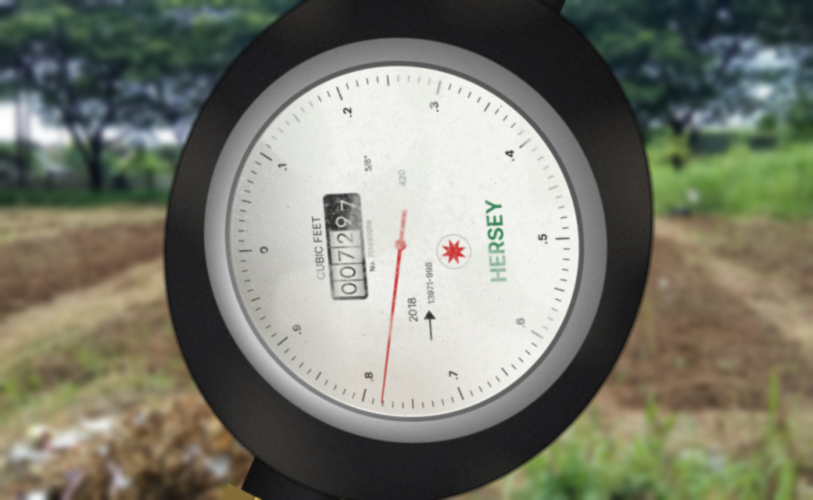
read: {"value": 7296.78, "unit": "ft³"}
